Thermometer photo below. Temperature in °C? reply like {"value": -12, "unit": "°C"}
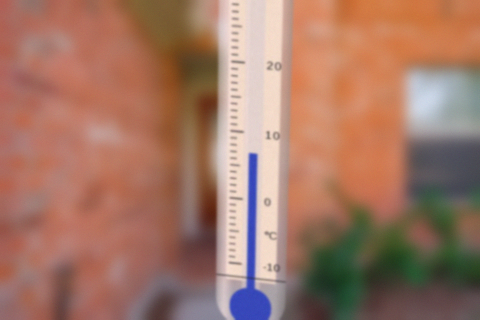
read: {"value": 7, "unit": "°C"}
